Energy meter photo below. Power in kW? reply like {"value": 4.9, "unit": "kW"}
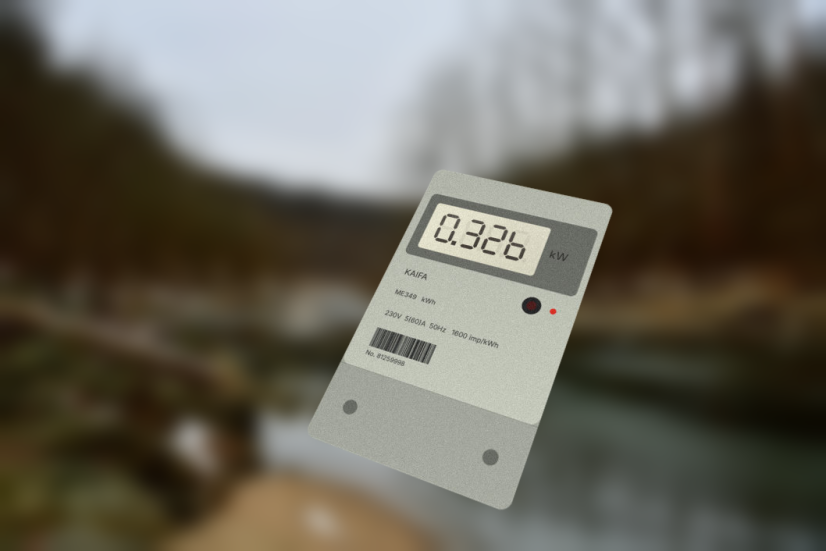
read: {"value": 0.326, "unit": "kW"}
